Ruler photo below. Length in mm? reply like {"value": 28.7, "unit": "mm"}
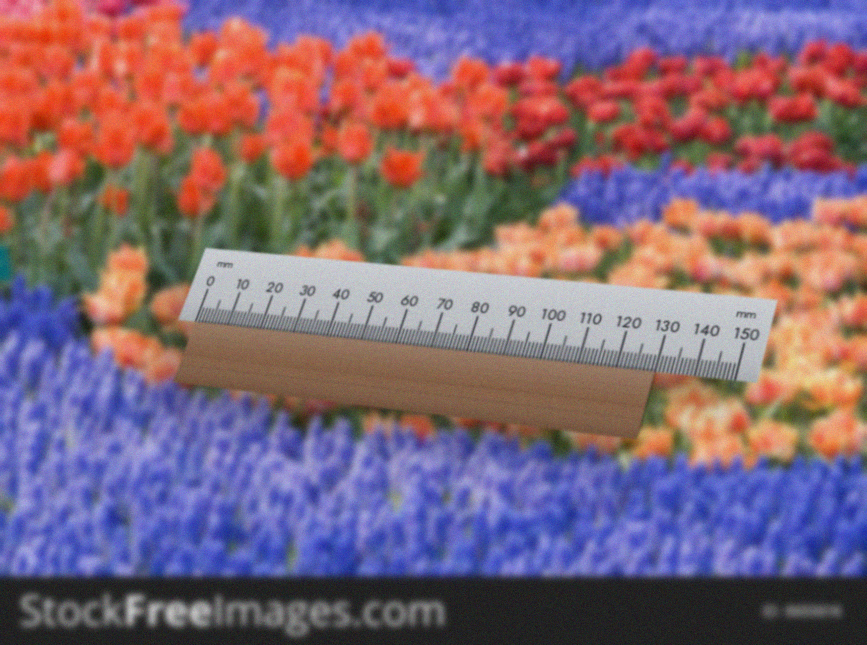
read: {"value": 130, "unit": "mm"}
